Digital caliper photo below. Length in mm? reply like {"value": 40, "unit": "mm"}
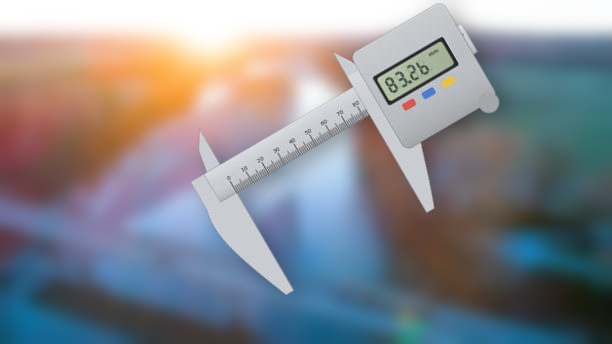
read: {"value": 83.26, "unit": "mm"}
